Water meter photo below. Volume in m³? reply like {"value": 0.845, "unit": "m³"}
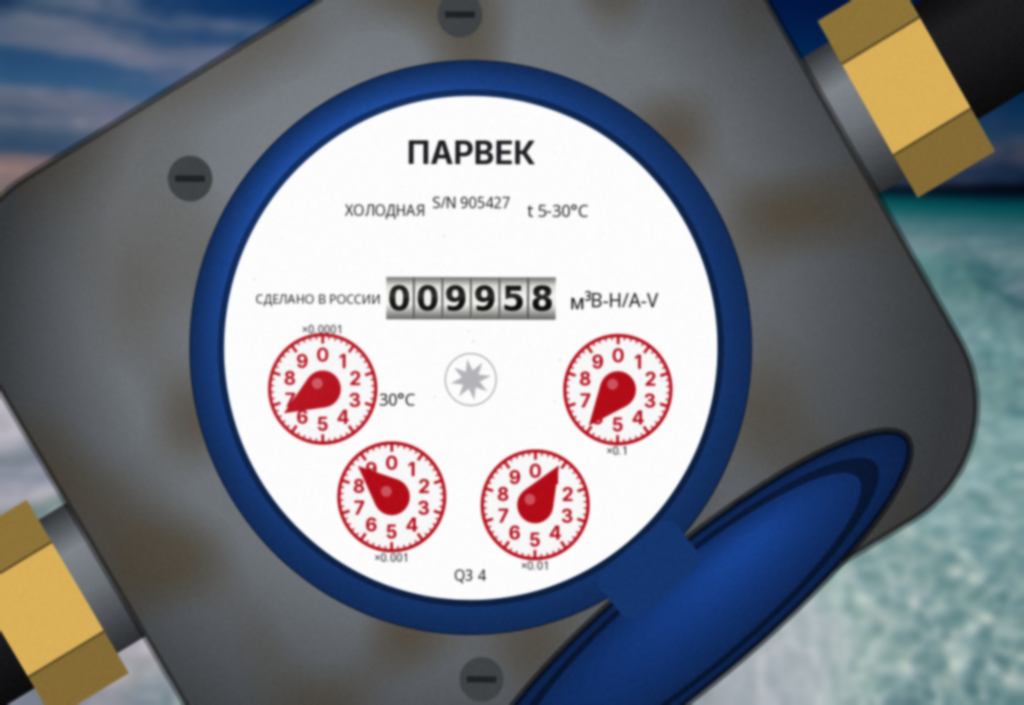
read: {"value": 9958.6086, "unit": "m³"}
